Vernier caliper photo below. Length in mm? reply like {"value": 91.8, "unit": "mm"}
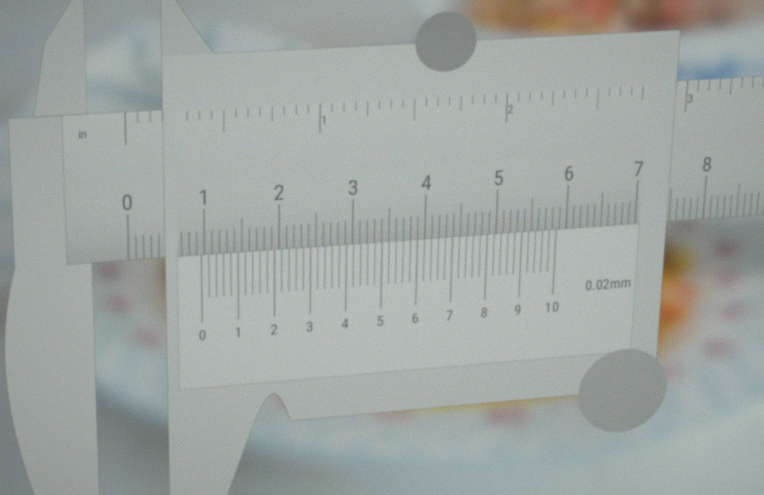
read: {"value": 9.6, "unit": "mm"}
